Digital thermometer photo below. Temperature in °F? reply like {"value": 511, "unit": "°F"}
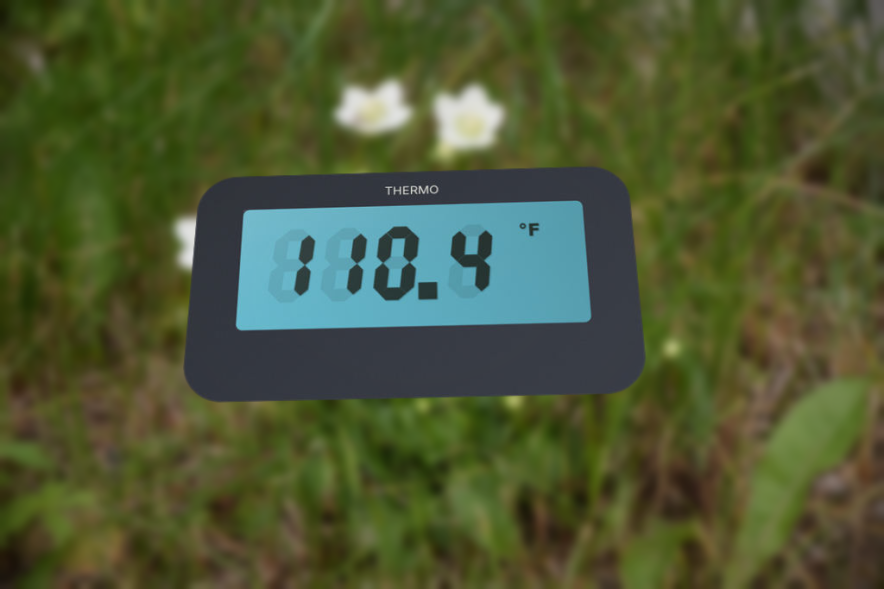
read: {"value": 110.4, "unit": "°F"}
